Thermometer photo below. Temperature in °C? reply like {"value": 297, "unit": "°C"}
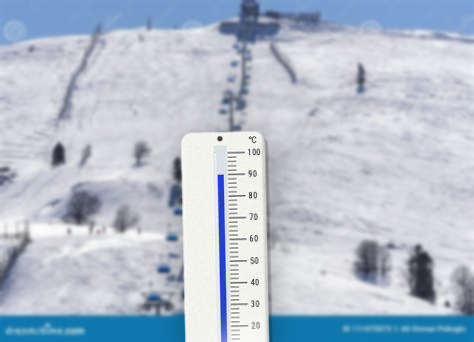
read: {"value": 90, "unit": "°C"}
